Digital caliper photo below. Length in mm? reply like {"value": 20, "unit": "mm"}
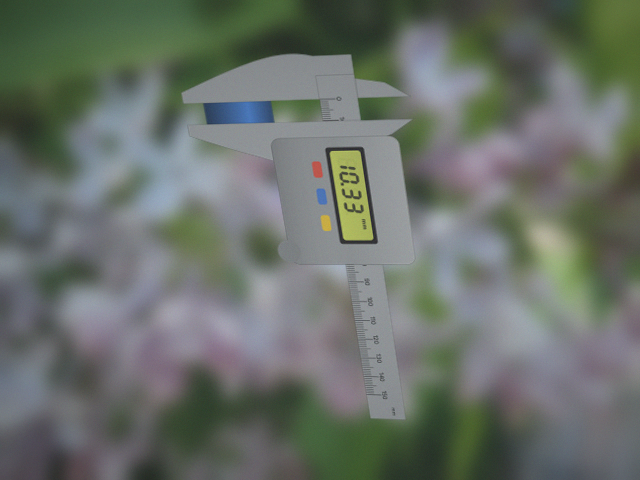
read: {"value": 10.33, "unit": "mm"}
